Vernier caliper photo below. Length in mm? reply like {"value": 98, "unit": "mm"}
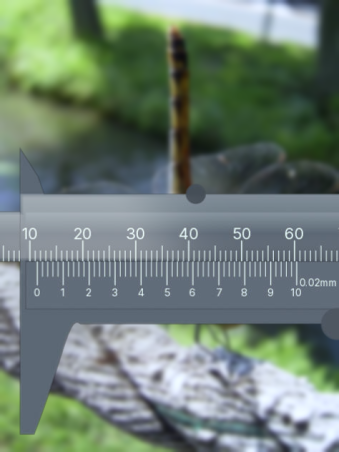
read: {"value": 11.4, "unit": "mm"}
